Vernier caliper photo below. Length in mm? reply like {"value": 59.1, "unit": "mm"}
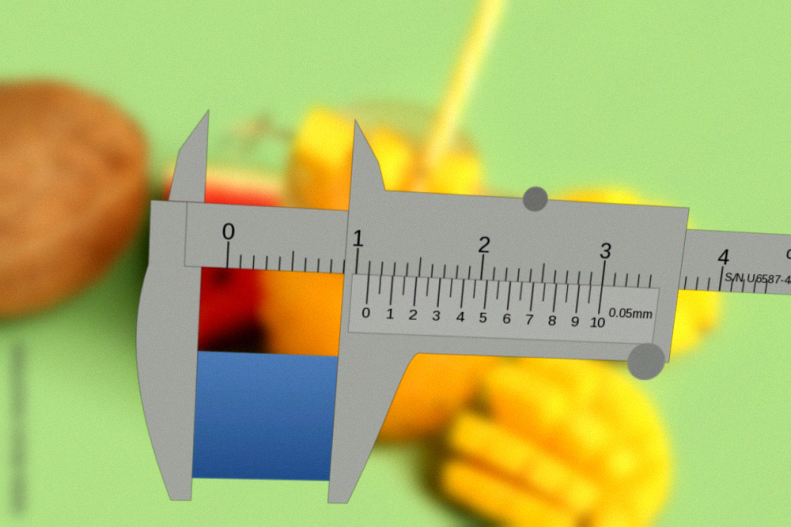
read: {"value": 11.0, "unit": "mm"}
